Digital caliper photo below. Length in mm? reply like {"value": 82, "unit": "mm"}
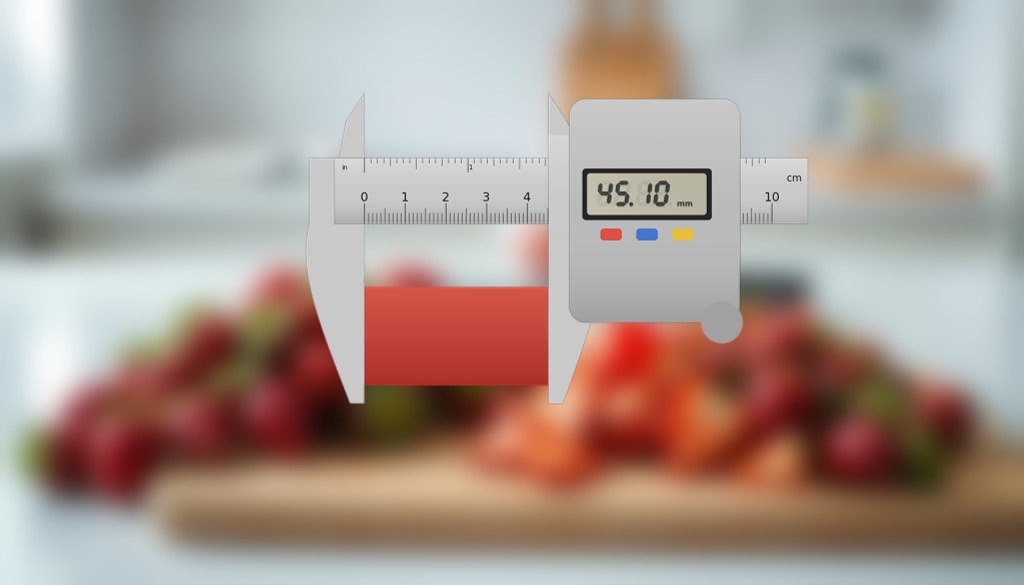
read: {"value": 45.10, "unit": "mm"}
